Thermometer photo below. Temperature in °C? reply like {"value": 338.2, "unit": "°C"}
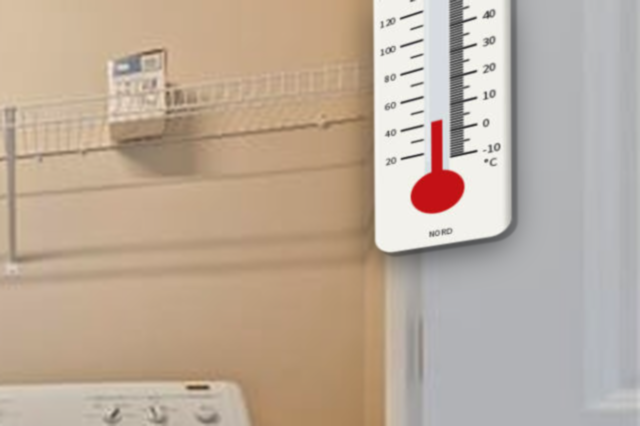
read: {"value": 5, "unit": "°C"}
